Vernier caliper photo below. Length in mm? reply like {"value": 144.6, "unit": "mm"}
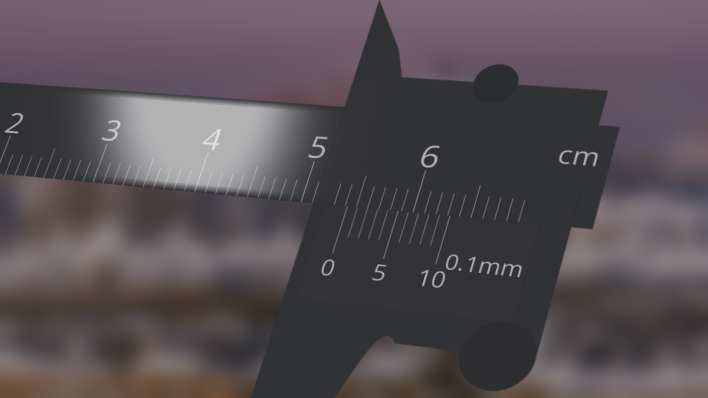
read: {"value": 54.2, "unit": "mm"}
